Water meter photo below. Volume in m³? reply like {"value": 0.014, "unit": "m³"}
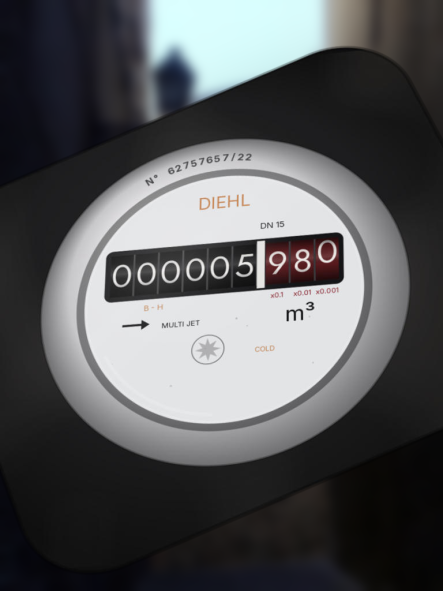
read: {"value": 5.980, "unit": "m³"}
